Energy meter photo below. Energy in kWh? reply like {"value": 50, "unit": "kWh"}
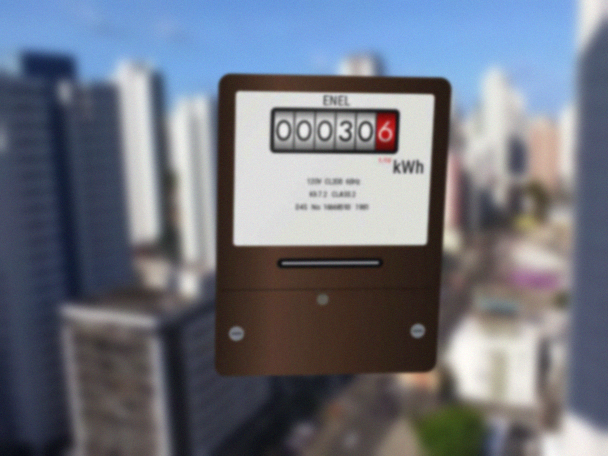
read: {"value": 30.6, "unit": "kWh"}
